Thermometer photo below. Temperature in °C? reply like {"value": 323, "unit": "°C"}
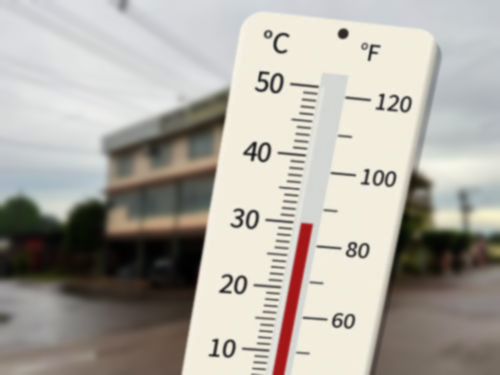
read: {"value": 30, "unit": "°C"}
